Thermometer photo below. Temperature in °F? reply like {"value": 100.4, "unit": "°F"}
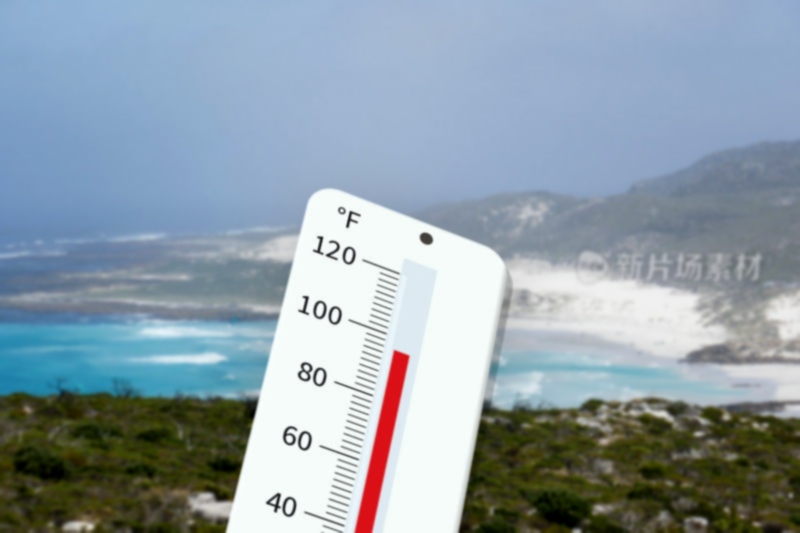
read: {"value": 96, "unit": "°F"}
